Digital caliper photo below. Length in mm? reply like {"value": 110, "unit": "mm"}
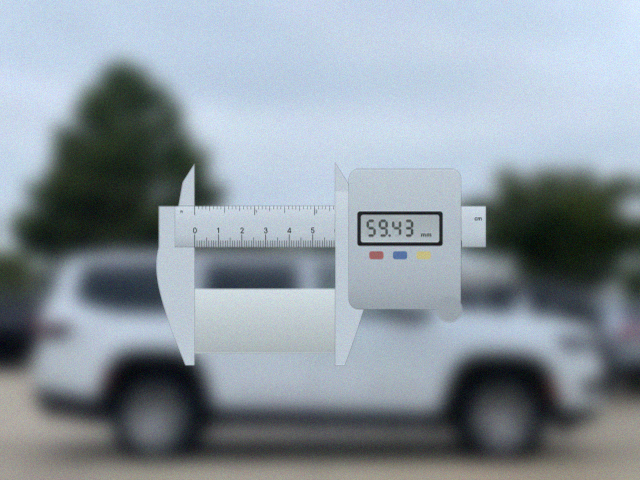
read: {"value": 59.43, "unit": "mm"}
